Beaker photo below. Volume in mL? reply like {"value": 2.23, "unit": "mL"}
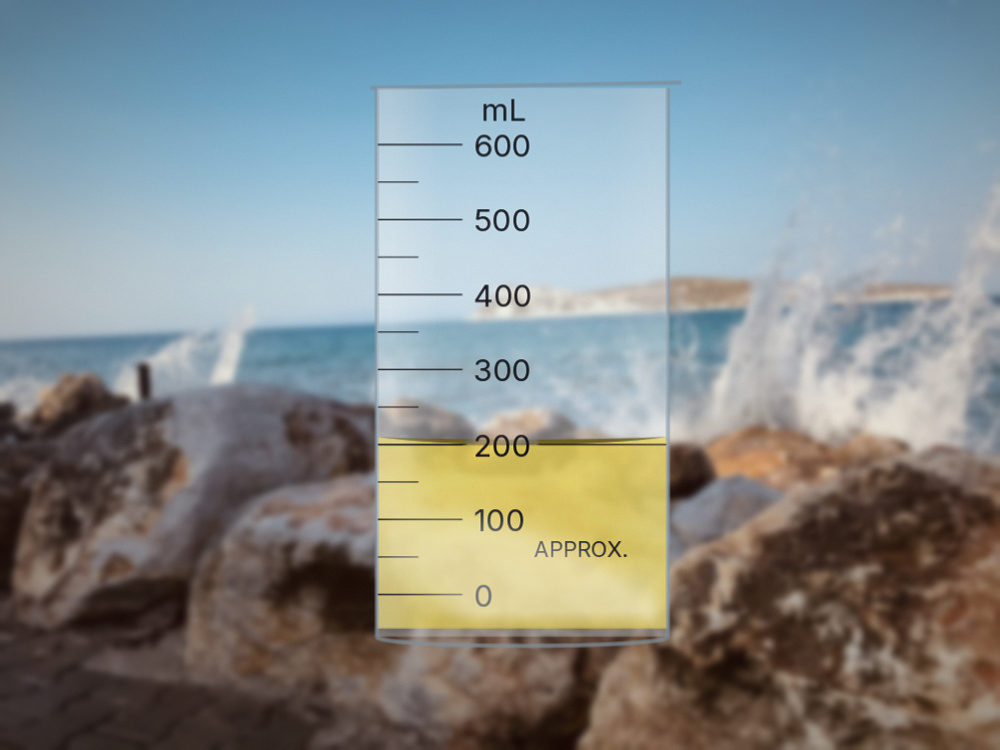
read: {"value": 200, "unit": "mL"}
